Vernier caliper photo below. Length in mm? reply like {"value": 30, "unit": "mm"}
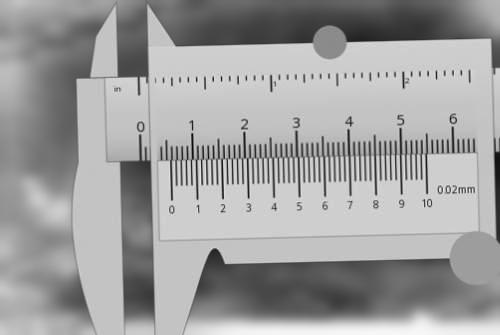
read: {"value": 5.8, "unit": "mm"}
